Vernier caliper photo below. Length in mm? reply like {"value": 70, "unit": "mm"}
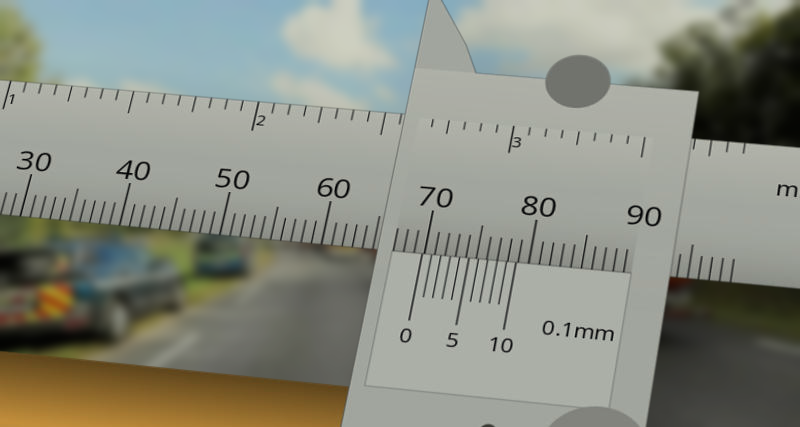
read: {"value": 69.8, "unit": "mm"}
